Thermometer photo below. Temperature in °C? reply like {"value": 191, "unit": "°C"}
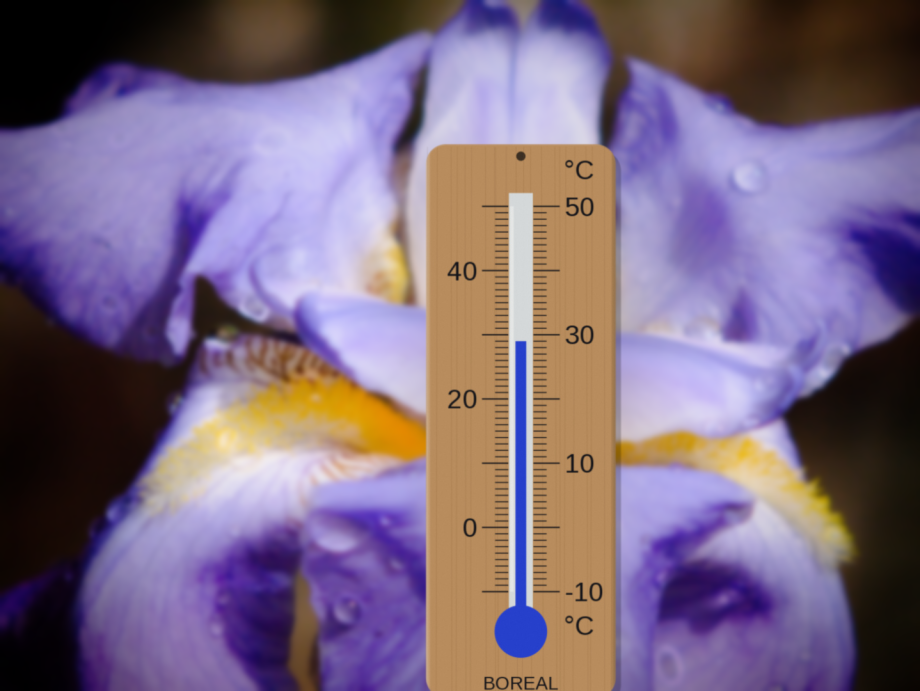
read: {"value": 29, "unit": "°C"}
